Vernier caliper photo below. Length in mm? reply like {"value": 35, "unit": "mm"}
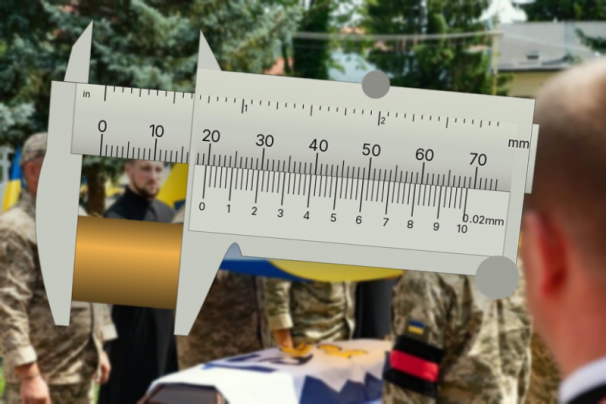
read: {"value": 19.6, "unit": "mm"}
